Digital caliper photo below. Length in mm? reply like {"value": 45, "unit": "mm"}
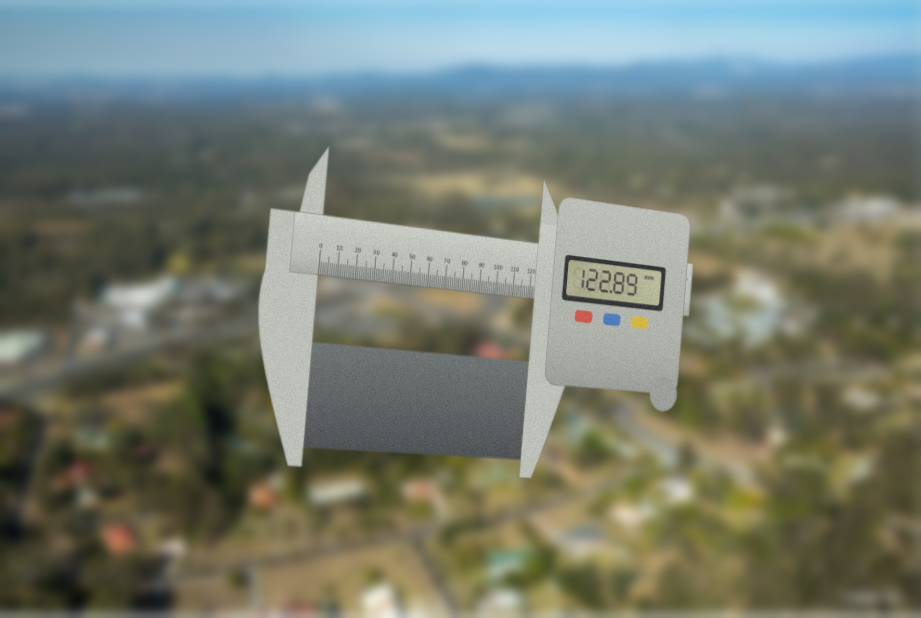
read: {"value": 122.89, "unit": "mm"}
